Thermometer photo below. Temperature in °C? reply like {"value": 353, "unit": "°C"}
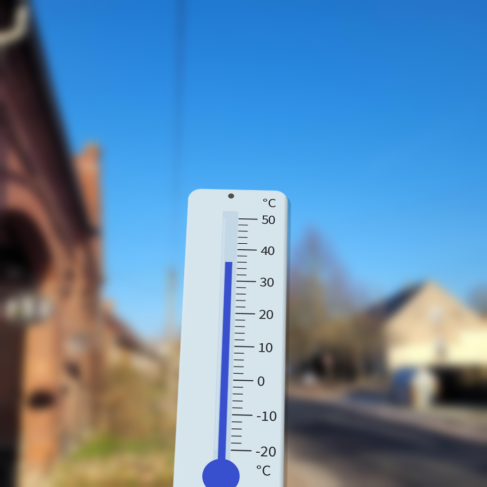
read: {"value": 36, "unit": "°C"}
